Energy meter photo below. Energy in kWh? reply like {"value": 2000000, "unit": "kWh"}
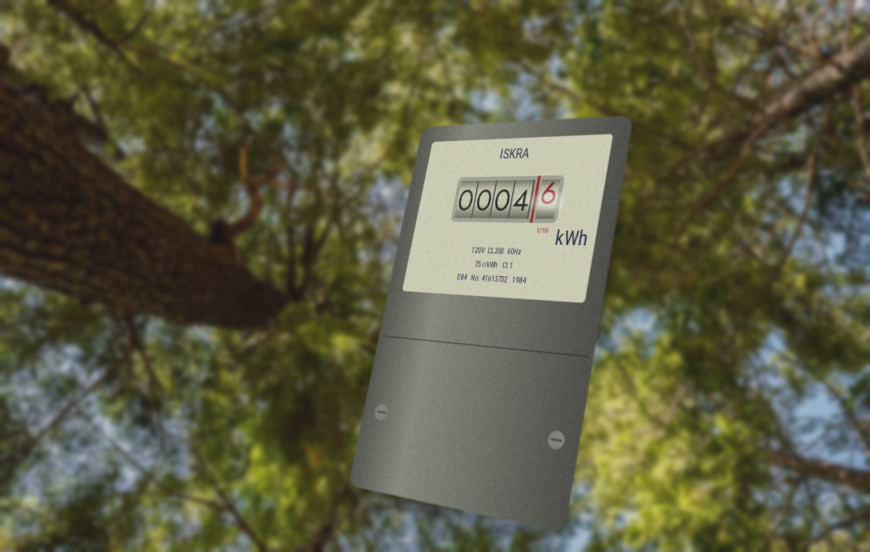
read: {"value": 4.6, "unit": "kWh"}
